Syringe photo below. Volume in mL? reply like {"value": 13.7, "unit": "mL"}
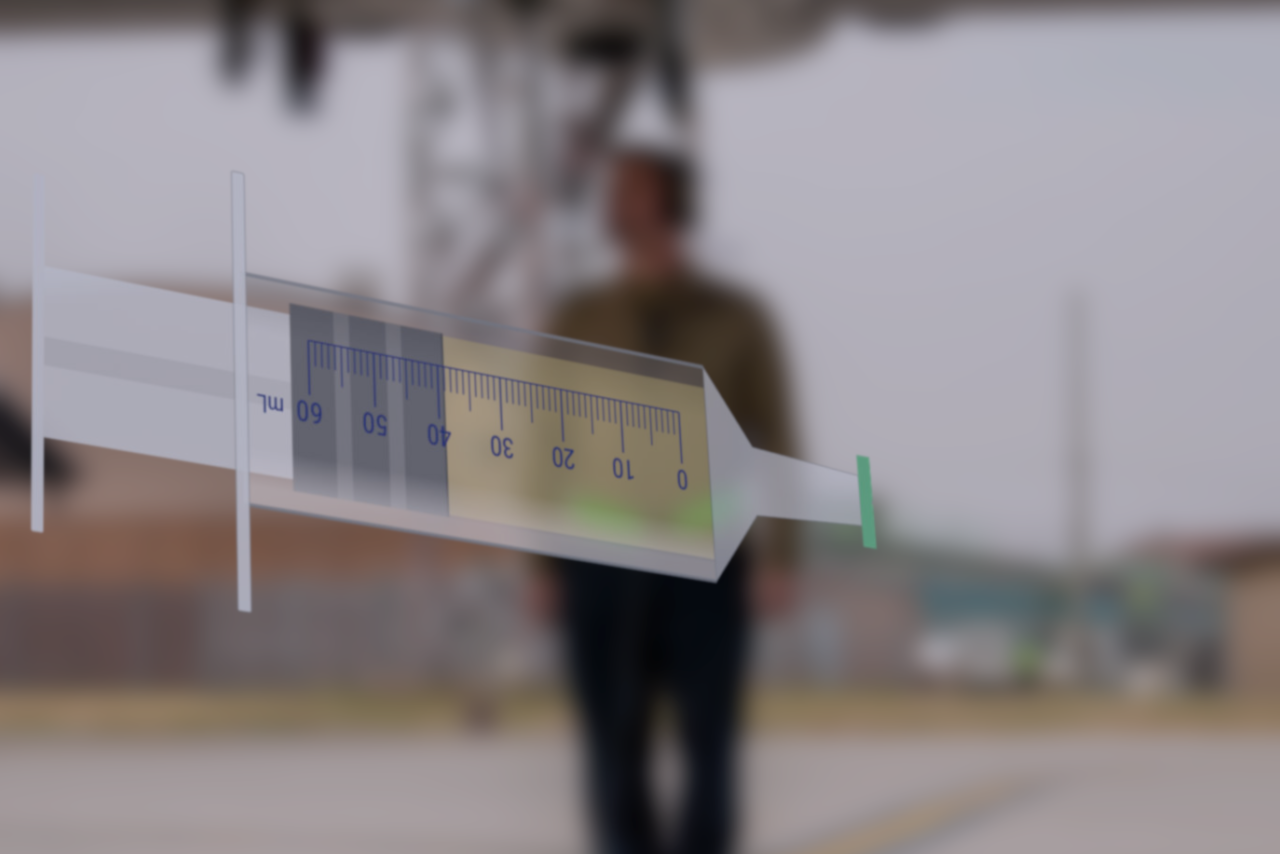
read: {"value": 39, "unit": "mL"}
